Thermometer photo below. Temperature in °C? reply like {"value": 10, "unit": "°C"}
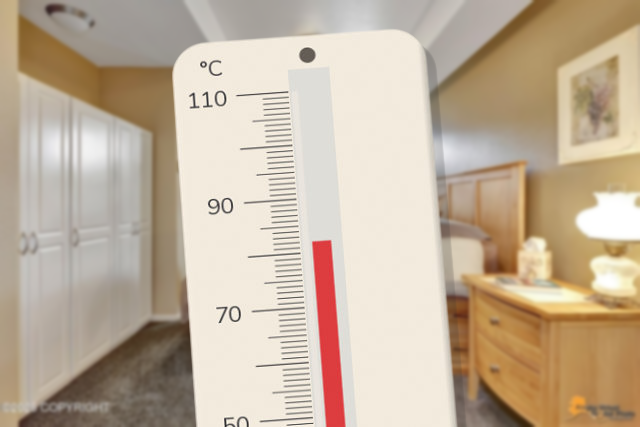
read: {"value": 82, "unit": "°C"}
